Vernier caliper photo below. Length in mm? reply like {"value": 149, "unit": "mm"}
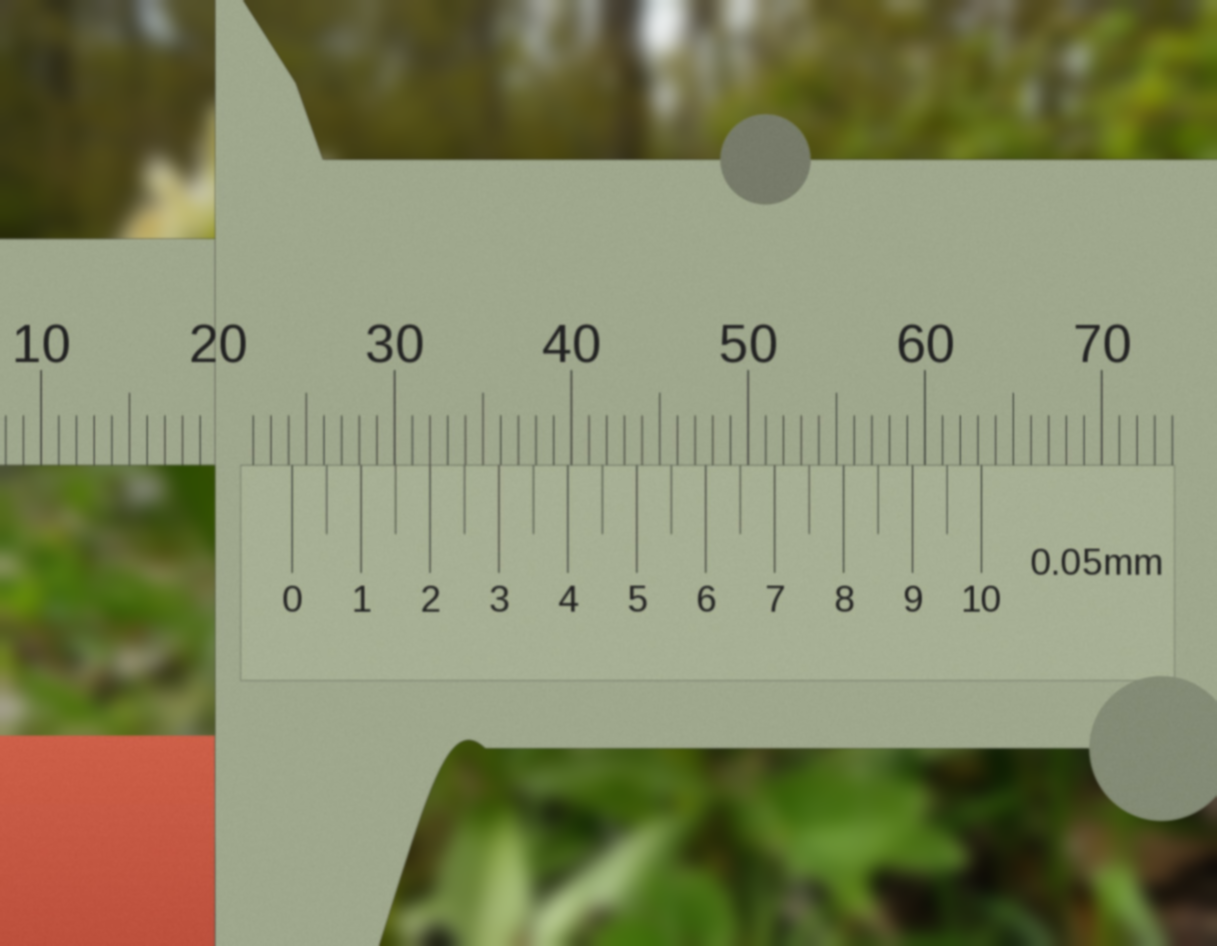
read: {"value": 24.2, "unit": "mm"}
